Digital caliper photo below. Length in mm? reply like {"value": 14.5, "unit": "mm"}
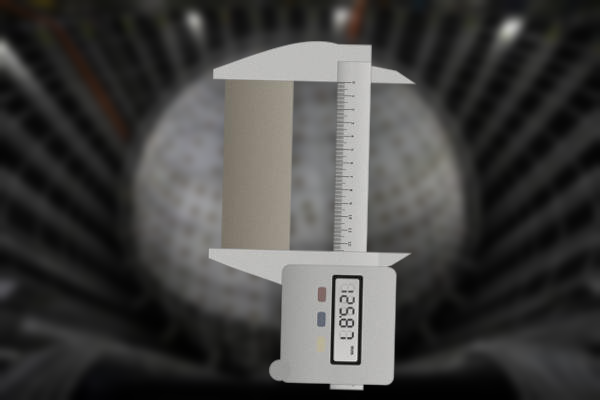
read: {"value": 125.87, "unit": "mm"}
